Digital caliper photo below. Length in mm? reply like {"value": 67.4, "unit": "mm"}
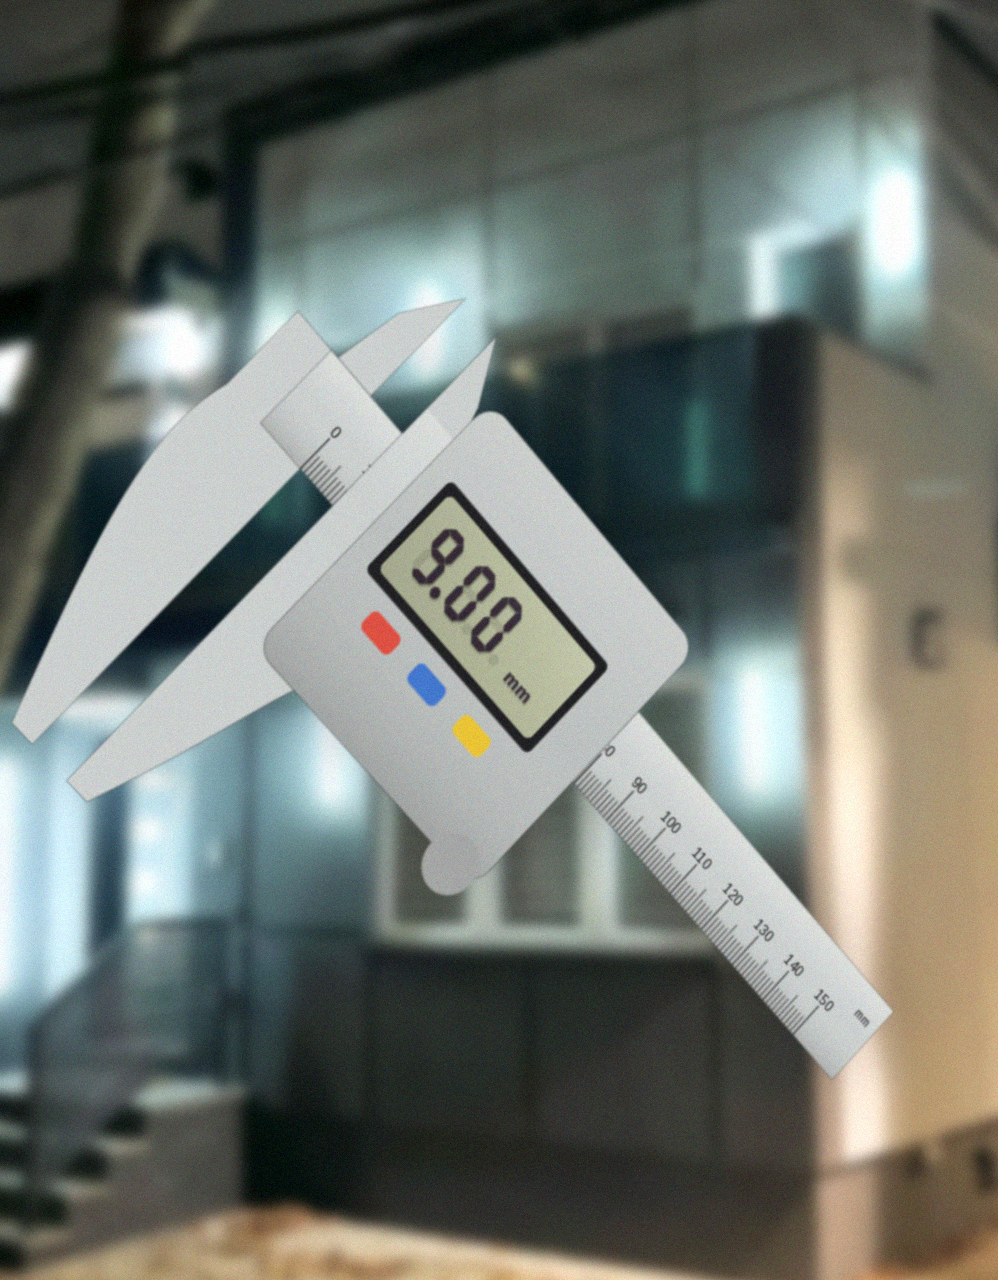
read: {"value": 9.00, "unit": "mm"}
